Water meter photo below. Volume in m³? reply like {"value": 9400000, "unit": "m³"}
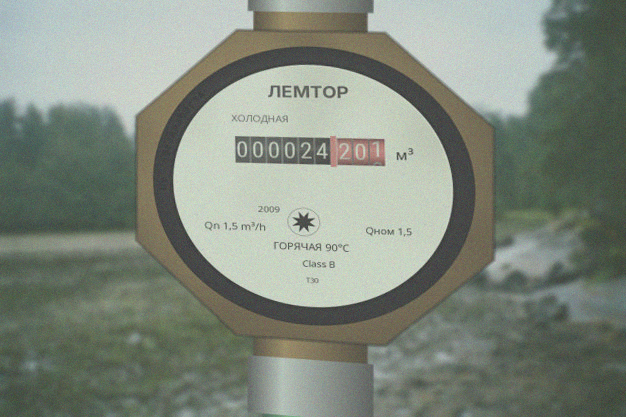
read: {"value": 24.201, "unit": "m³"}
